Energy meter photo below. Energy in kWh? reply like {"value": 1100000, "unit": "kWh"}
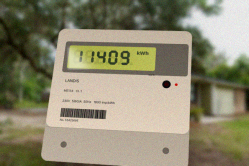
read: {"value": 11409, "unit": "kWh"}
